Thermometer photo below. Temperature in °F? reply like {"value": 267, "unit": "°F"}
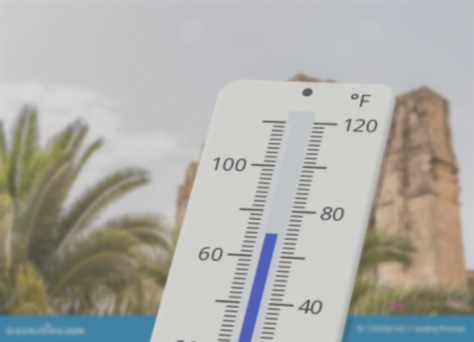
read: {"value": 70, "unit": "°F"}
